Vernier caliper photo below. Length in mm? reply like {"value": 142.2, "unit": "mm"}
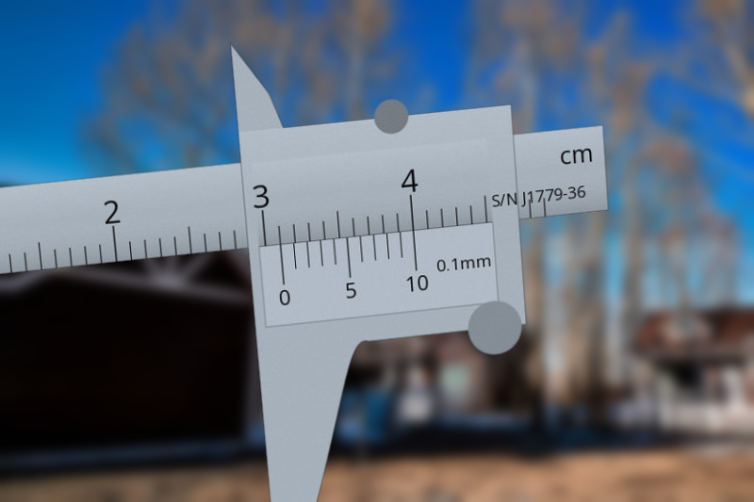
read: {"value": 31.0, "unit": "mm"}
